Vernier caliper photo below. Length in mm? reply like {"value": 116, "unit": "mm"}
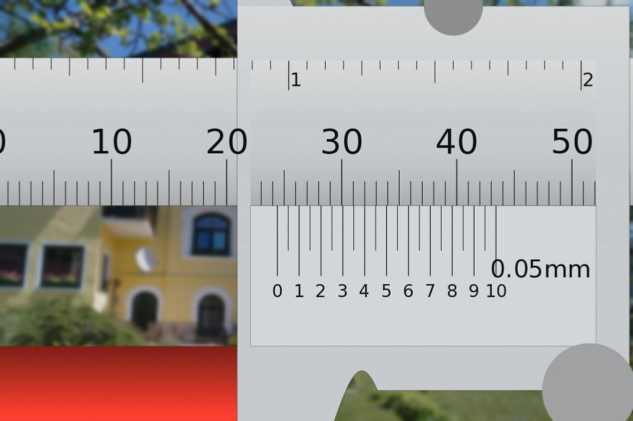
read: {"value": 24.4, "unit": "mm"}
